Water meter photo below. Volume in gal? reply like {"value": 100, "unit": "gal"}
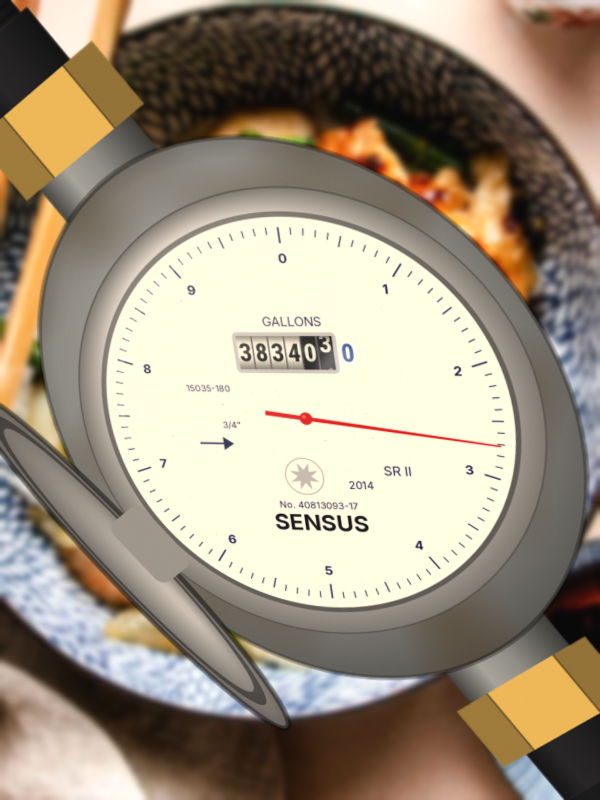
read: {"value": 3834032.7, "unit": "gal"}
